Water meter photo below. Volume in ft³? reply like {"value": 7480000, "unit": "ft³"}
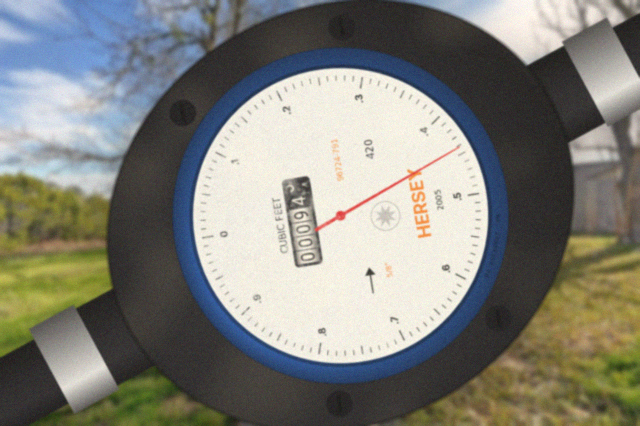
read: {"value": 943.44, "unit": "ft³"}
